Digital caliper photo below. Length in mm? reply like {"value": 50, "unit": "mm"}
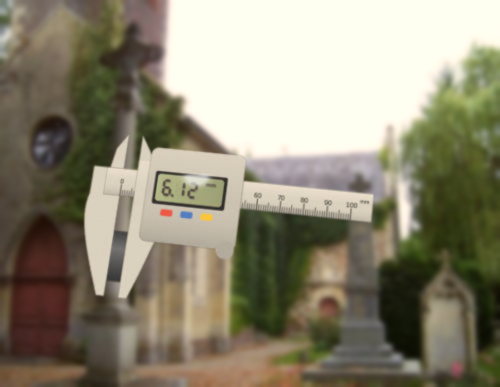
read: {"value": 6.12, "unit": "mm"}
